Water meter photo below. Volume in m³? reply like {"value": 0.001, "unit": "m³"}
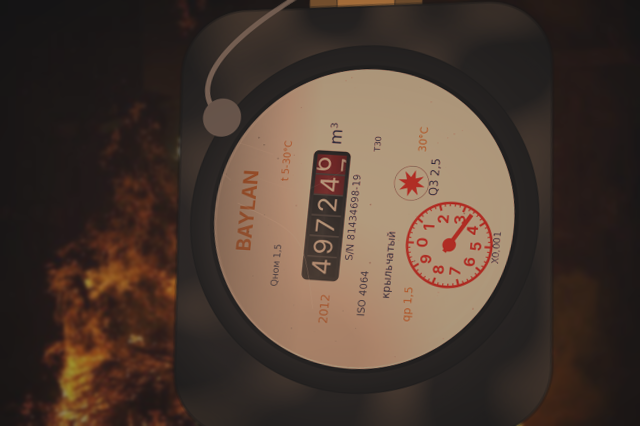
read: {"value": 4972.463, "unit": "m³"}
